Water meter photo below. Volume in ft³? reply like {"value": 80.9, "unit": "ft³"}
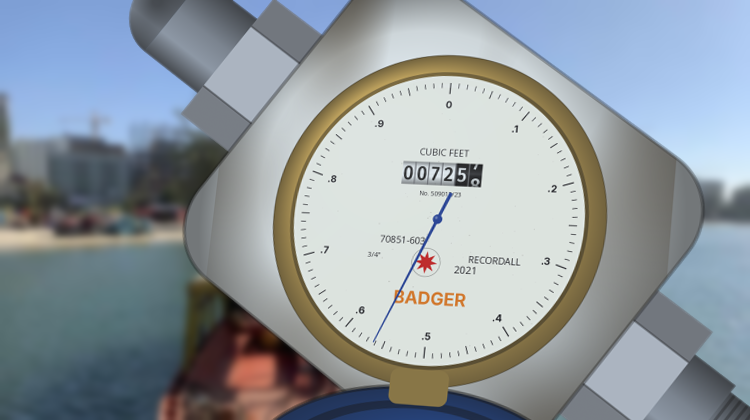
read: {"value": 7257.56, "unit": "ft³"}
